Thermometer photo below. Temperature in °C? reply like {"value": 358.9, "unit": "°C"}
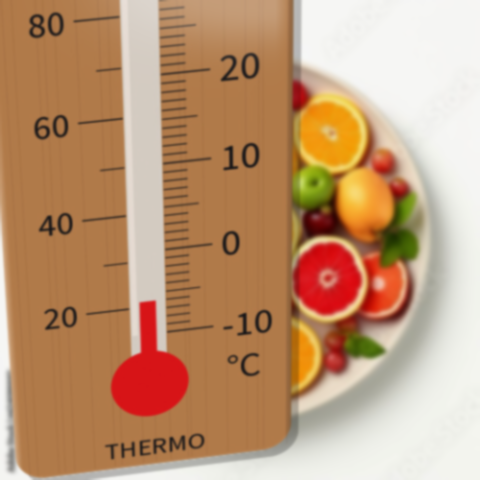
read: {"value": -6, "unit": "°C"}
